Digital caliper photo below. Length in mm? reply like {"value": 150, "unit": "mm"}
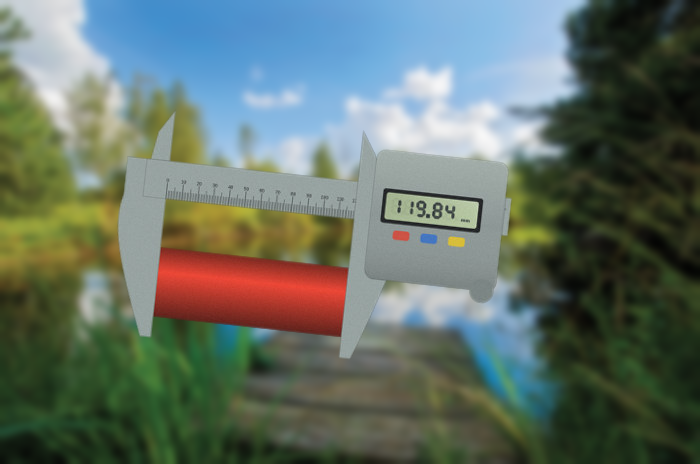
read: {"value": 119.84, "unit": "mm"}
